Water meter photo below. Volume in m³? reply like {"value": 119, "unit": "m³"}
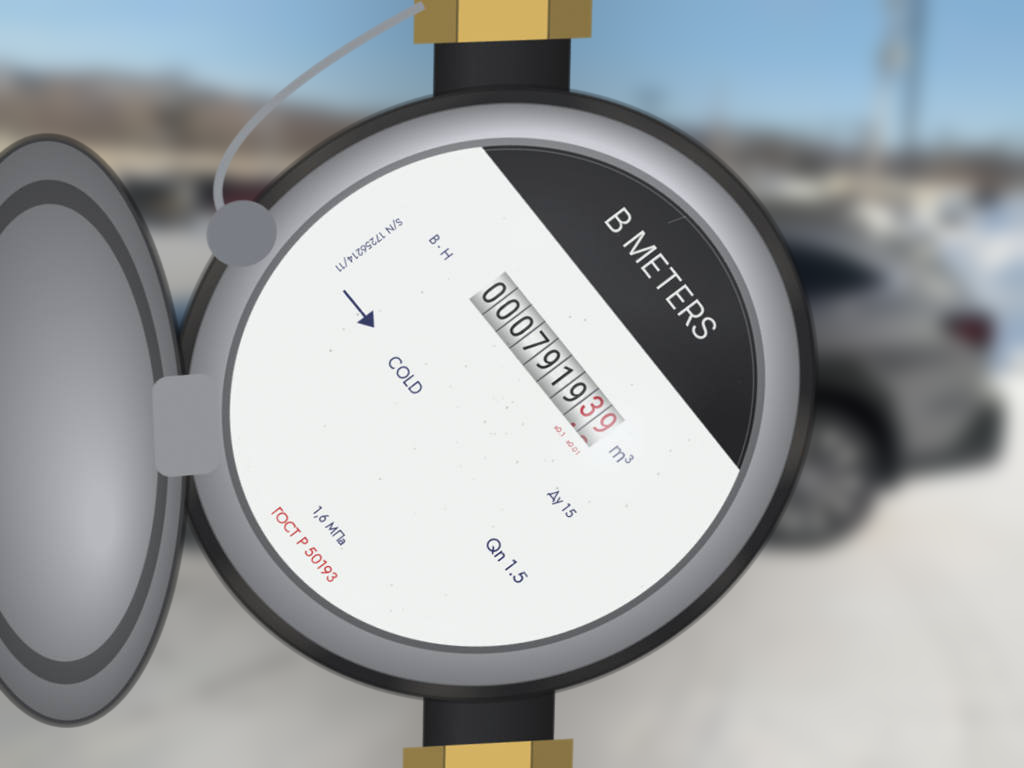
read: {"value": 7919.39, "unit": "m³"}
